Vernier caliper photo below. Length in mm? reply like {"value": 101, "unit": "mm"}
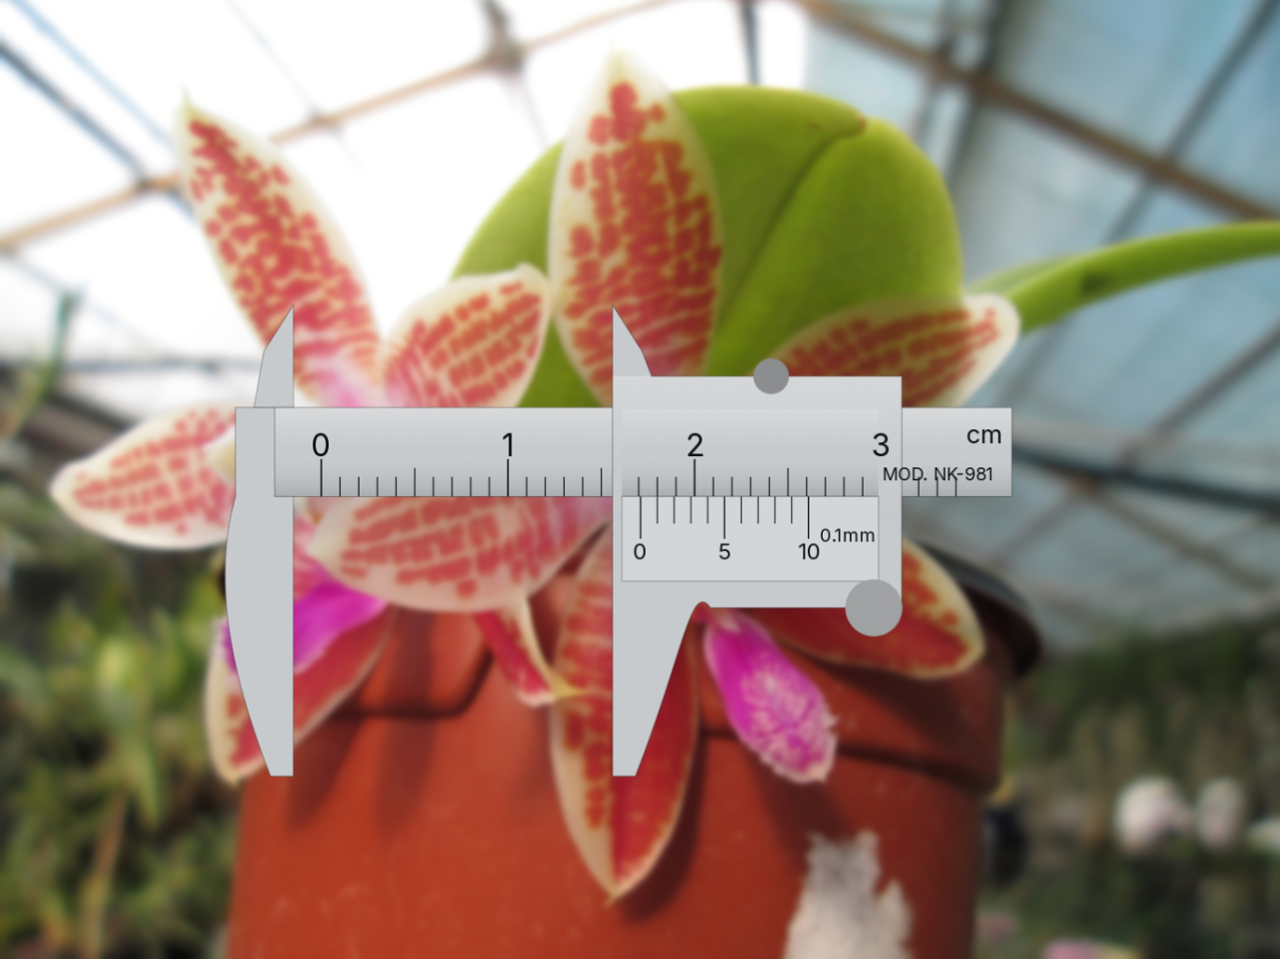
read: {"value": 17.1, "unit": "mm"}
